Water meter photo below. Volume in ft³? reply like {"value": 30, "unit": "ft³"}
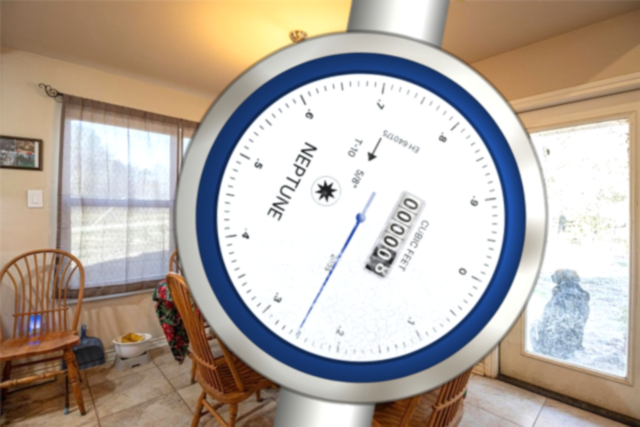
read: {"value": 8.25, "unit": "ft³"}
